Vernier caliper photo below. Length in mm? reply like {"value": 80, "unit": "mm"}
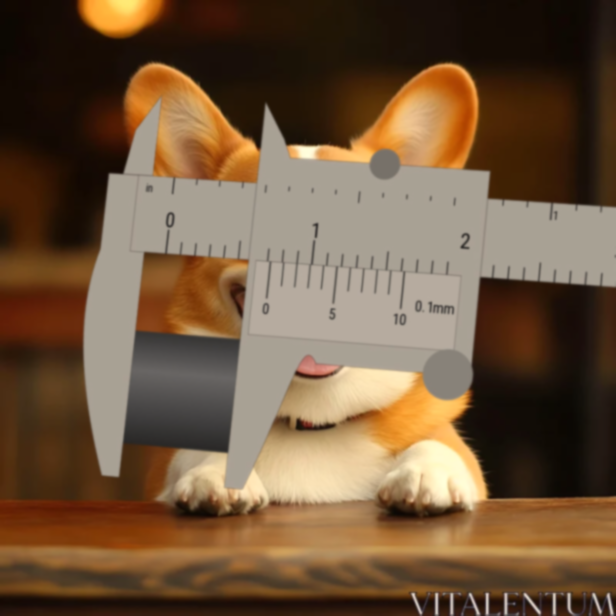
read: {"value": 7.2, "unit": "mm"}
